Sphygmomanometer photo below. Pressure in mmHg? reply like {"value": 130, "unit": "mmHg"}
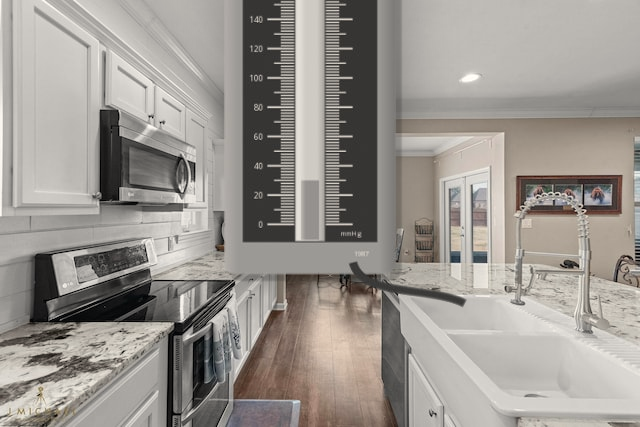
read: {"value": 30, "unit": "mmHg"}
